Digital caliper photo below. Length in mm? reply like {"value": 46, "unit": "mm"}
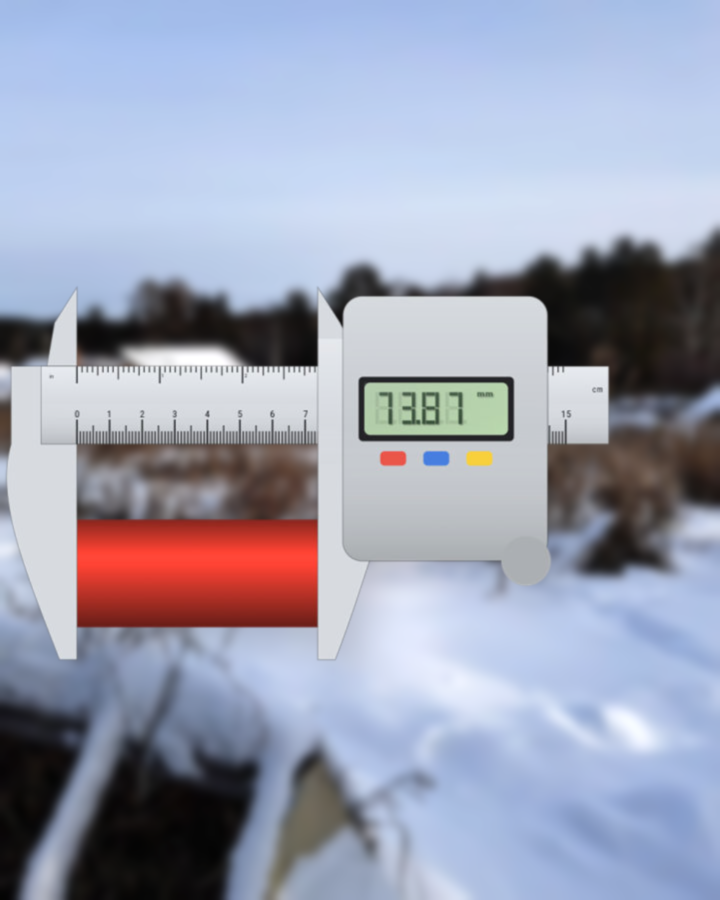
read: {"value": 73.87, "unit": "mm"}
